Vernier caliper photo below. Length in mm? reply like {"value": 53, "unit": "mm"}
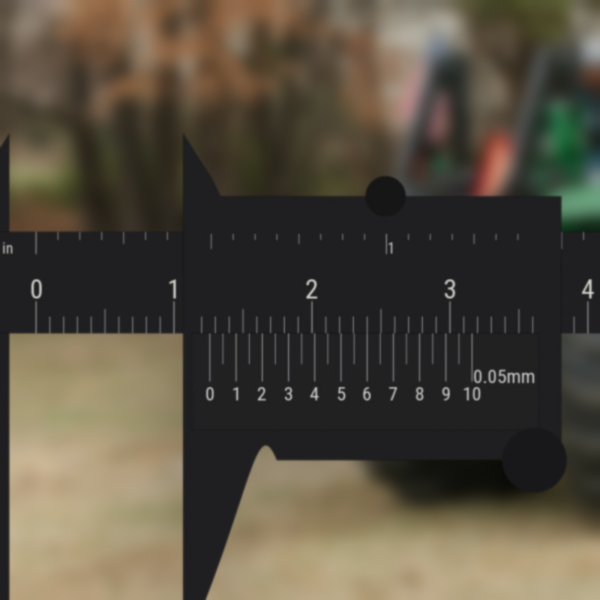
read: {"value": 12.6, "unit": "mm"}
